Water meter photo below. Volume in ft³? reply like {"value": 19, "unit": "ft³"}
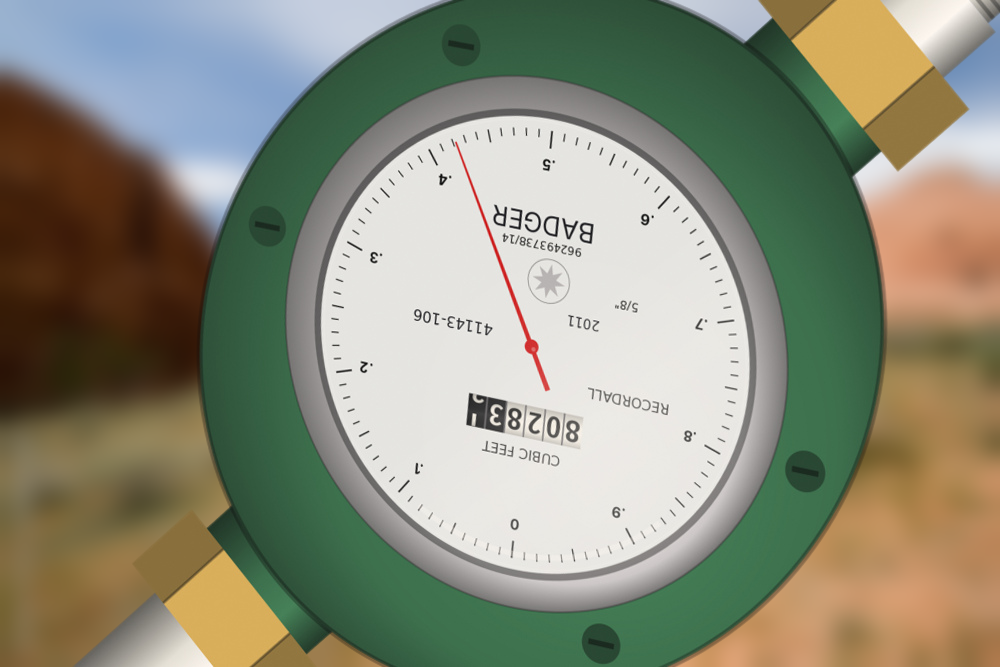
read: {"value": 802831.42, "unit": "ft³"}
